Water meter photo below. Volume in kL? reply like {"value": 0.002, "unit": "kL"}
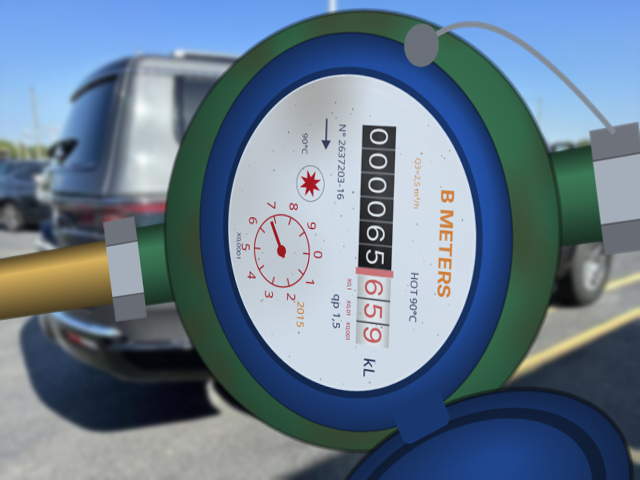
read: {"value": 65.6596, "unit": "kL"}
